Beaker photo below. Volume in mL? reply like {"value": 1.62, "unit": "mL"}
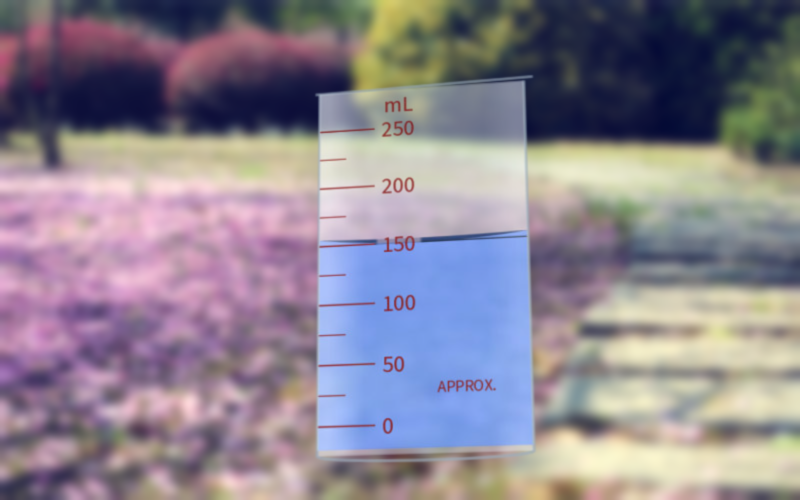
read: {"value": 150, "unit": "mL"}
